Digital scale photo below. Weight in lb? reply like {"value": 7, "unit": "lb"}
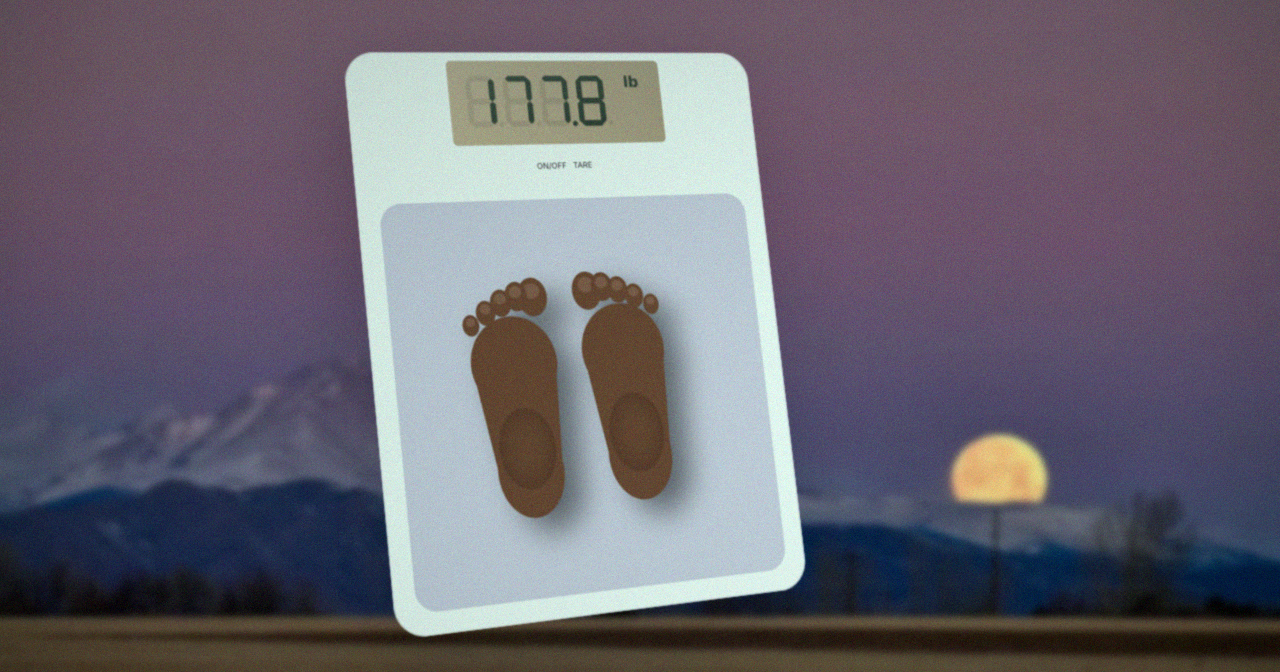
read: {"value": 177.8, "unit": "lb"}
